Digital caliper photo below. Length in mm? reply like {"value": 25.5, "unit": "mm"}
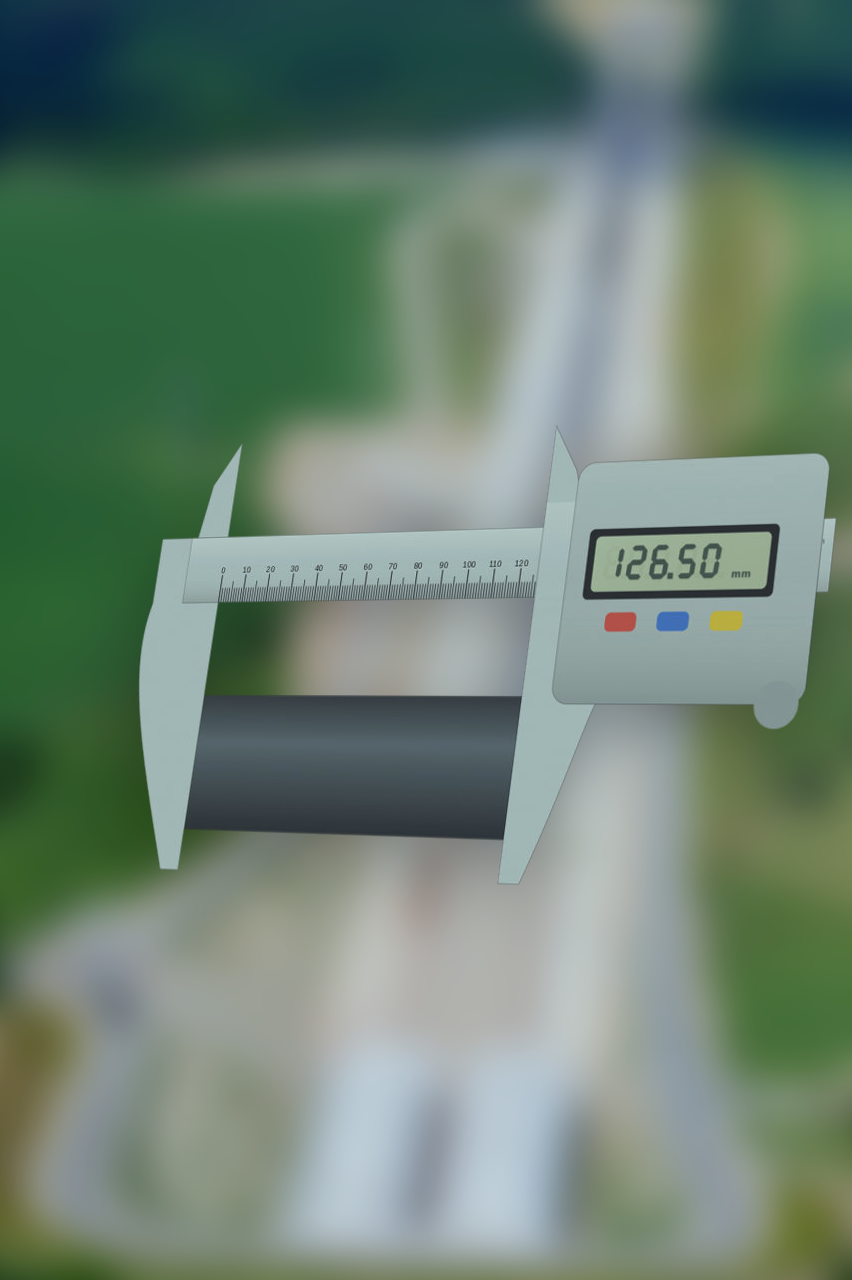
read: {"value": 126.50, "unit": "mm"}
